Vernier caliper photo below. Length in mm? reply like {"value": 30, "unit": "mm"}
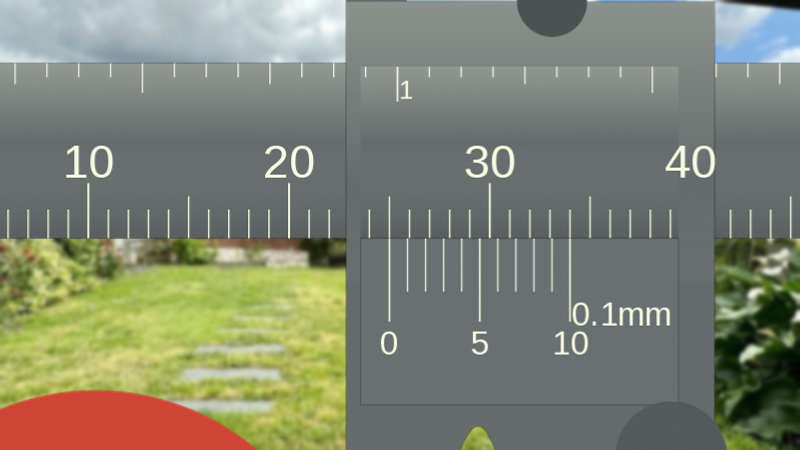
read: {"value": 25.0, "unit": "mm"}
